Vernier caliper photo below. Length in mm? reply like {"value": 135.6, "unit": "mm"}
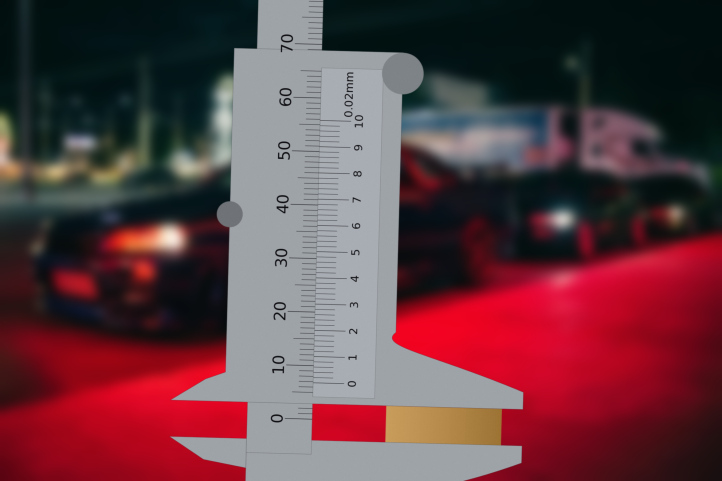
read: {"value": 6.8, "unit": "mm"}
